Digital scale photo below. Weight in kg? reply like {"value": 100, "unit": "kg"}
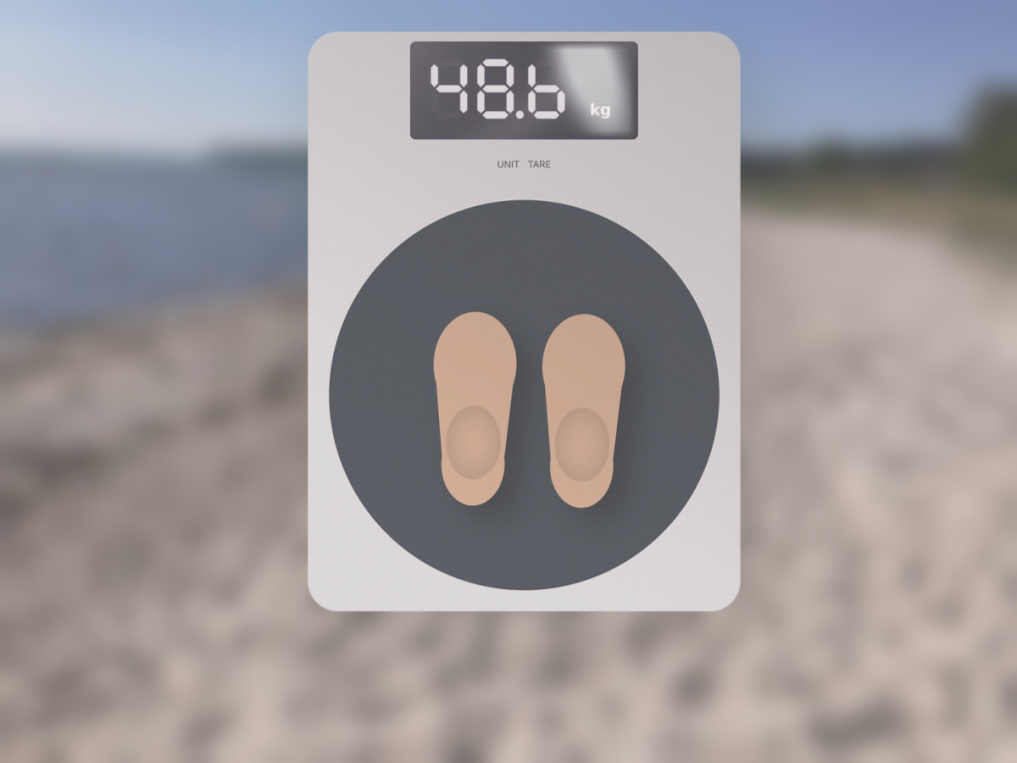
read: {"value": 48.6, "unit": "kg"}
